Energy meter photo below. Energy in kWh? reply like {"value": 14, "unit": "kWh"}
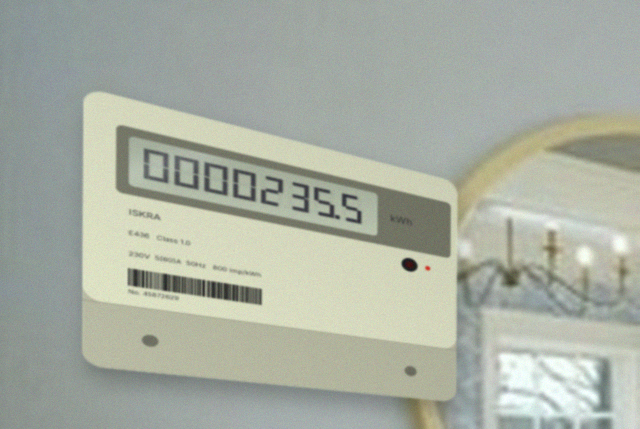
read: {"value": 235.5, "unit": "kWh"}
